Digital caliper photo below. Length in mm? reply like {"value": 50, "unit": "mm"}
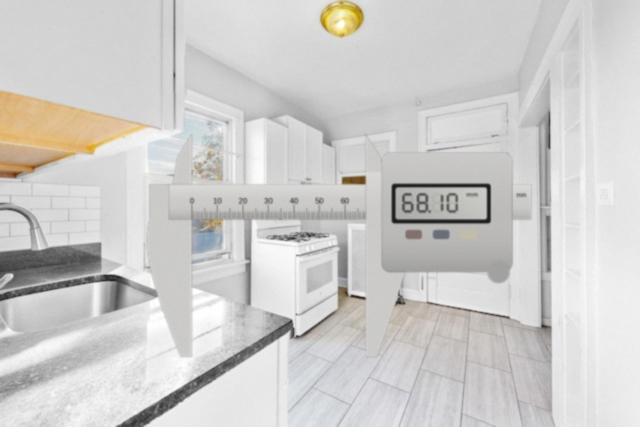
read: {"value": 68.10, "unit": "mm"}
